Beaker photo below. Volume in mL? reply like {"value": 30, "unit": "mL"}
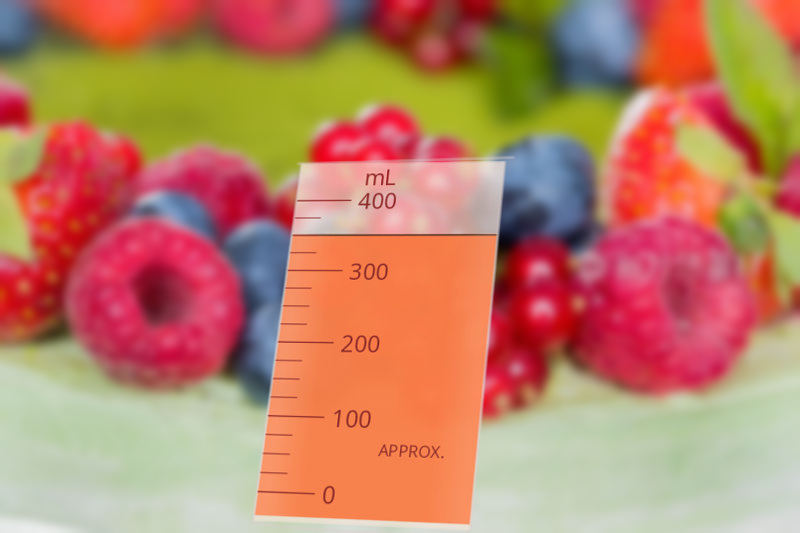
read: {"value": 350, "unit": "mL"}
